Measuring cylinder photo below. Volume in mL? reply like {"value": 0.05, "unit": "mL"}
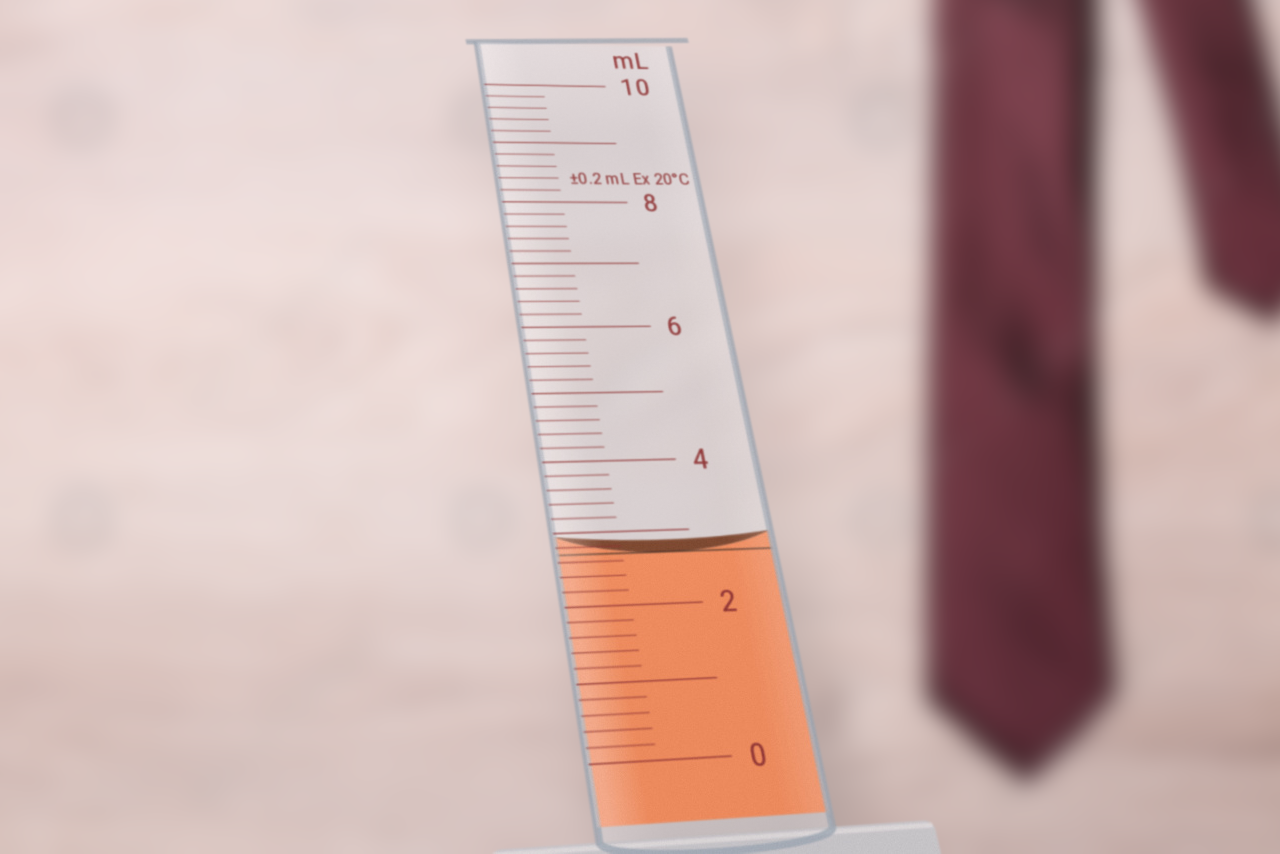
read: {"value": 2.7, "unit": "mL"}
